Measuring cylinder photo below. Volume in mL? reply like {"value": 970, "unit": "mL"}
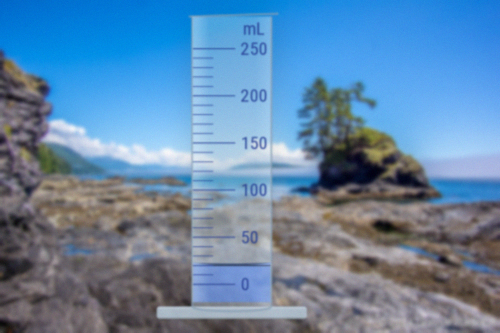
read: {"value": 20, "unit": "mL"}
